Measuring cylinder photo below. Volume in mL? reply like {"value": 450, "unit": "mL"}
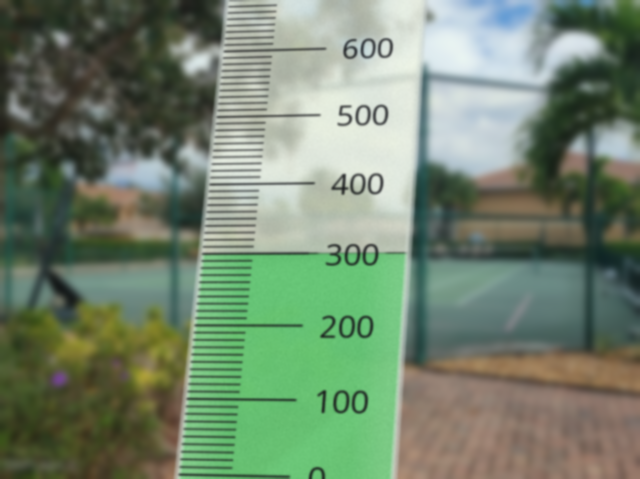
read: {"value": 300, "unit": "mL"}
